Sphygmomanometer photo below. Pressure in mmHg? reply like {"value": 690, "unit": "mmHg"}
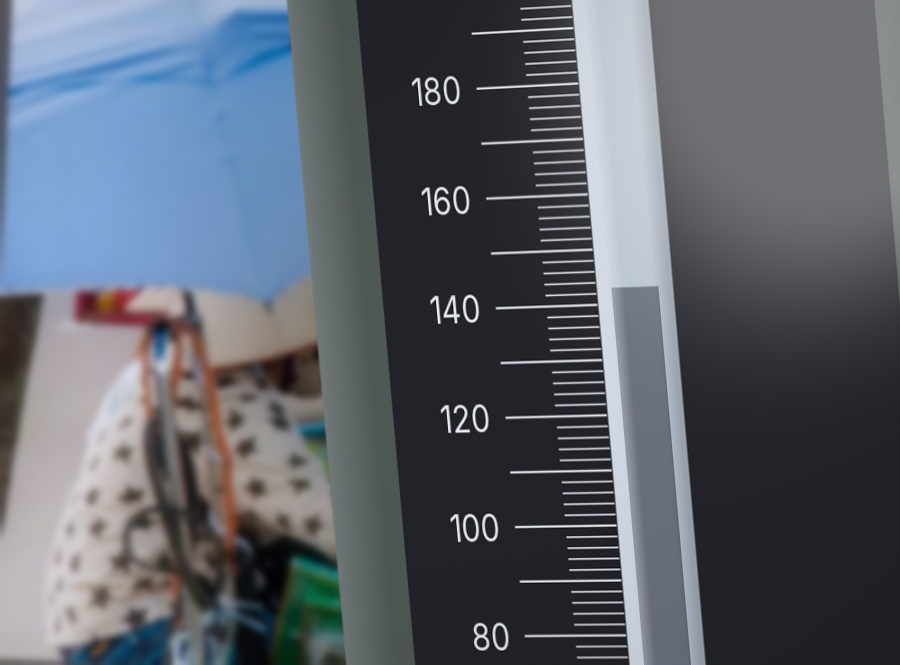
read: {"value": 143, "unit": "mmHg"}
